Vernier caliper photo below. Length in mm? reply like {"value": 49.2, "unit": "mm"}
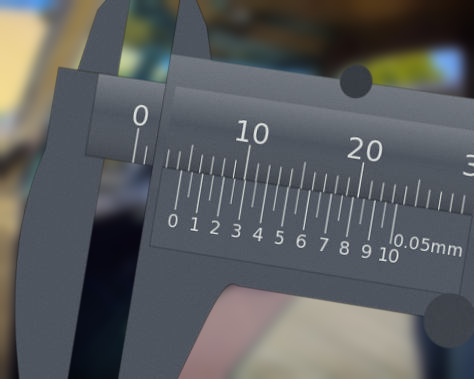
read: {"value": 4.4, "unit": "mm"}
